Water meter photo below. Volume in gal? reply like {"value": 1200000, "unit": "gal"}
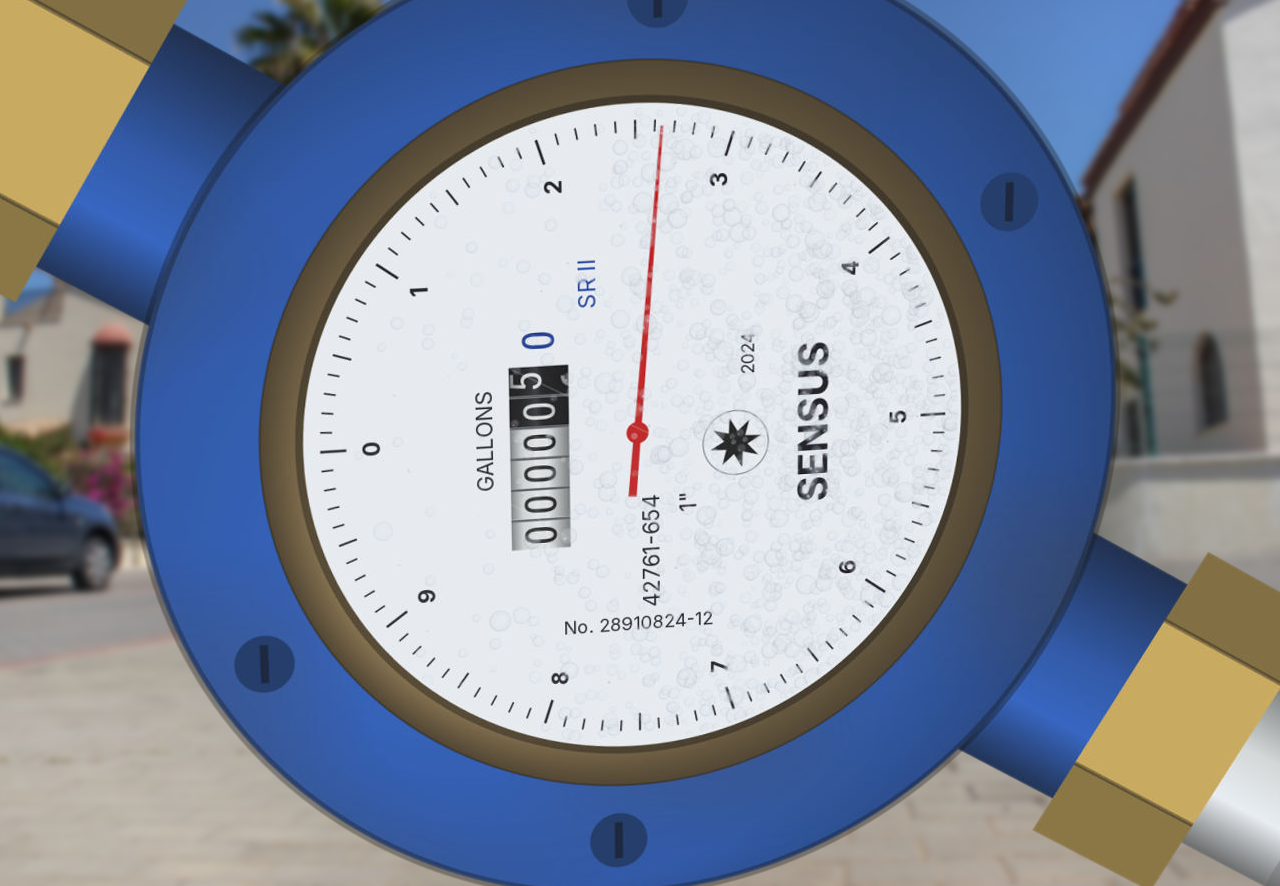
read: {"value": 52.6, "unit": "gal"}
